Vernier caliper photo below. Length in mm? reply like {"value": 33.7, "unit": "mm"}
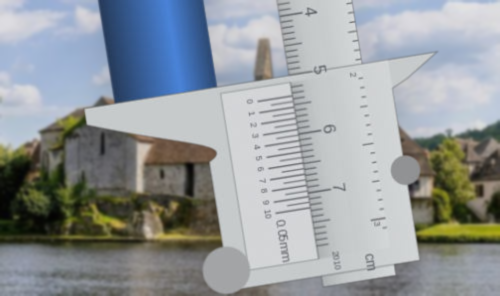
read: {"value": 53.5, "unit": "mm"}
